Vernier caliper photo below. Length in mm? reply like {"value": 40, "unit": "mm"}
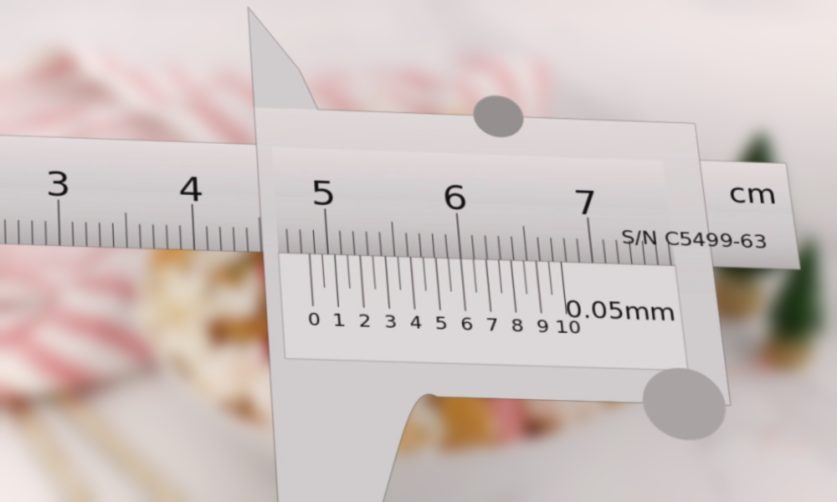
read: {"value": 48.6, "unit": "mm"}
